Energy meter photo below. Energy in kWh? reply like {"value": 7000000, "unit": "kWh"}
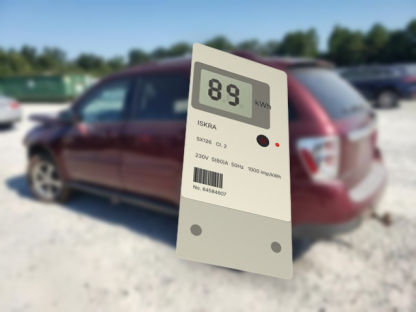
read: {"value": 89, "unit": "kWh"}
